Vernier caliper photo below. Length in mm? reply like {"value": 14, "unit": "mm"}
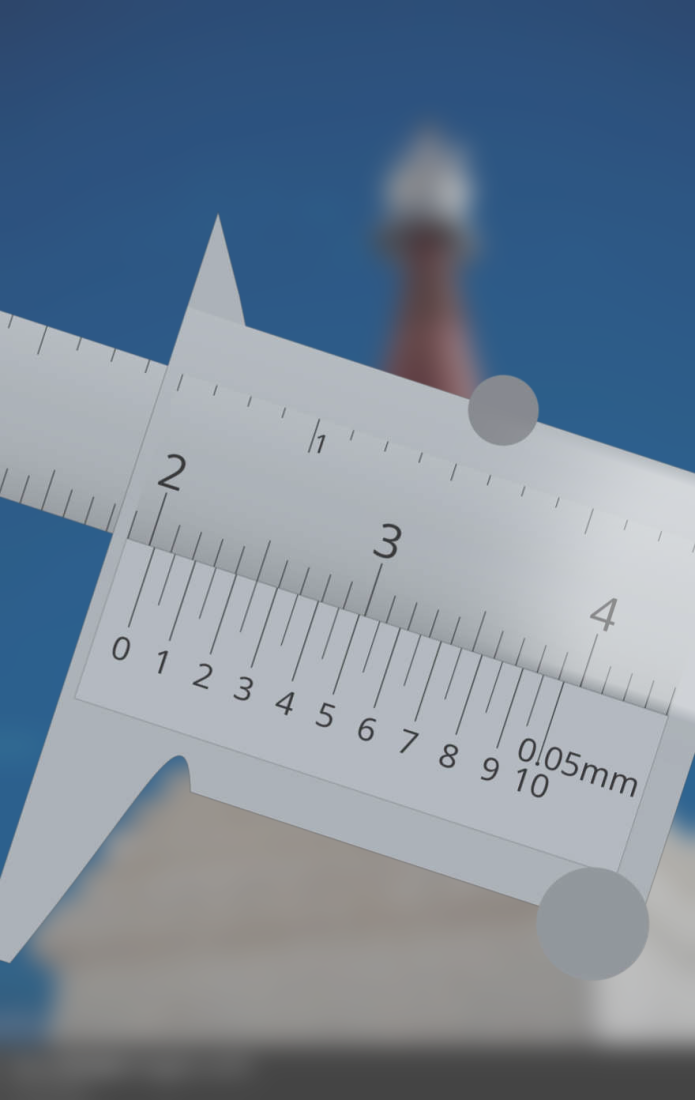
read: {"value": 20.25, "unit": "mm"}
